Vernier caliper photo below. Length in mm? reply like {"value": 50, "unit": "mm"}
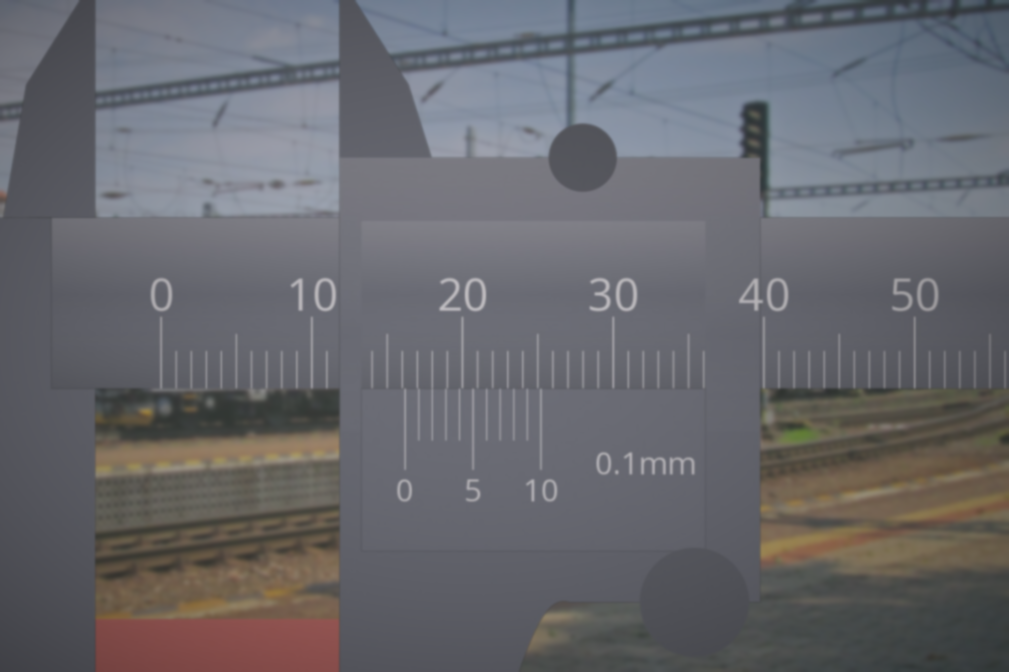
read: {"value": 16.2, "unit": "mm"}
